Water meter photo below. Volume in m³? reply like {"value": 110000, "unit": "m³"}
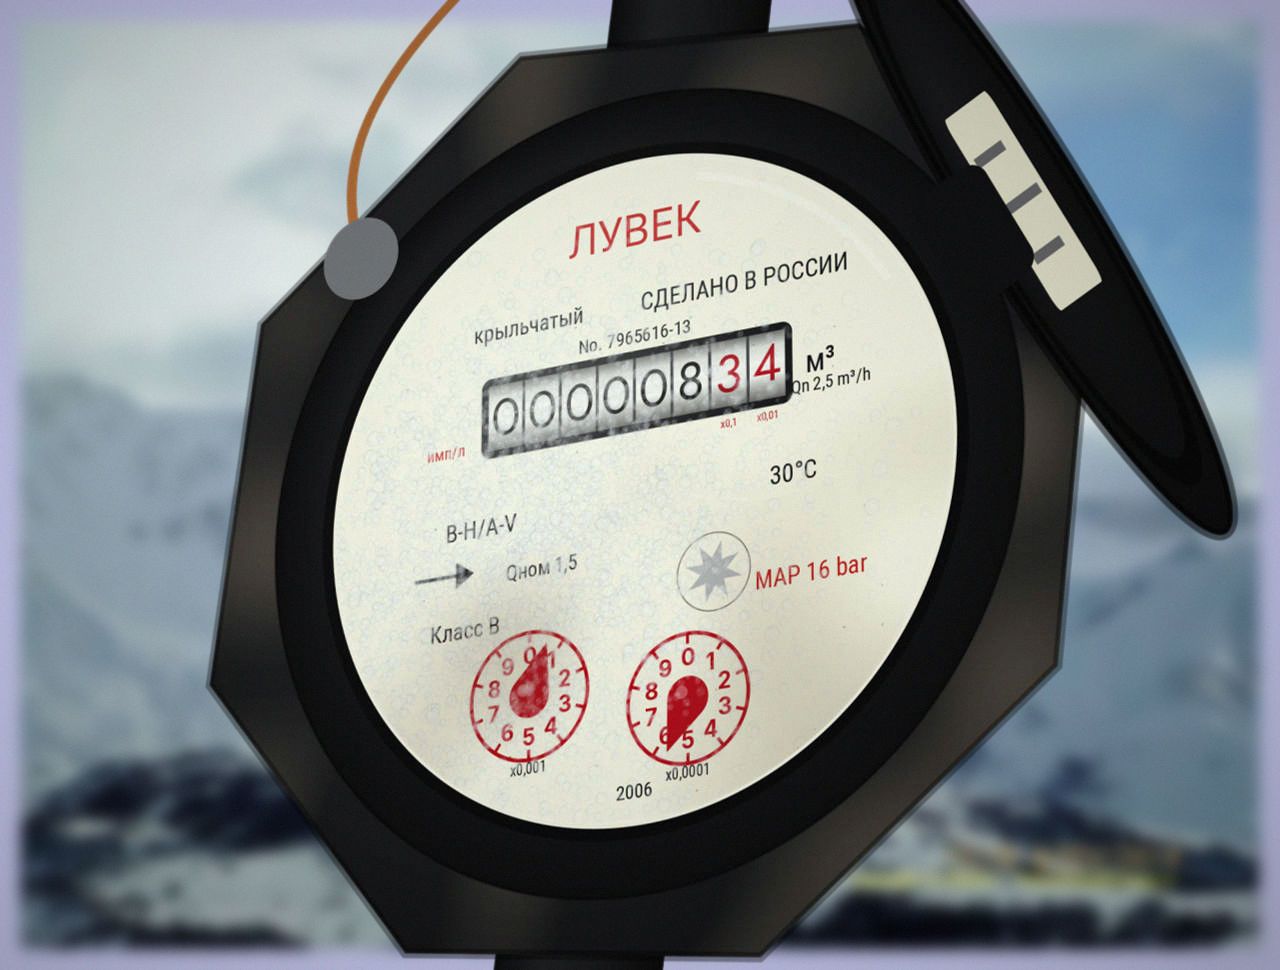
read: {"value": 8.3405, "unit": "m³"}
